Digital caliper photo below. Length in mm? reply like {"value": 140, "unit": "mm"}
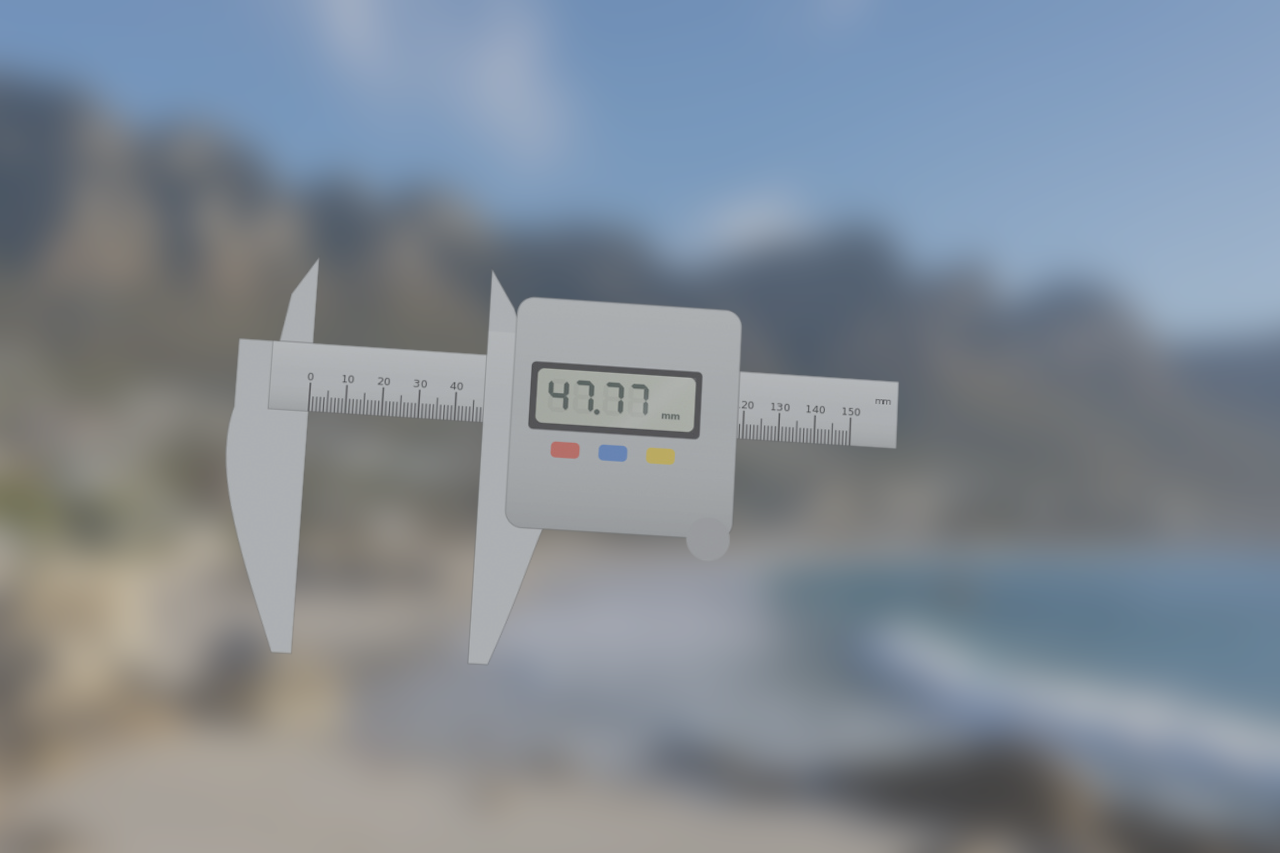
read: {"value": 47.77, "unit": "mm"}
